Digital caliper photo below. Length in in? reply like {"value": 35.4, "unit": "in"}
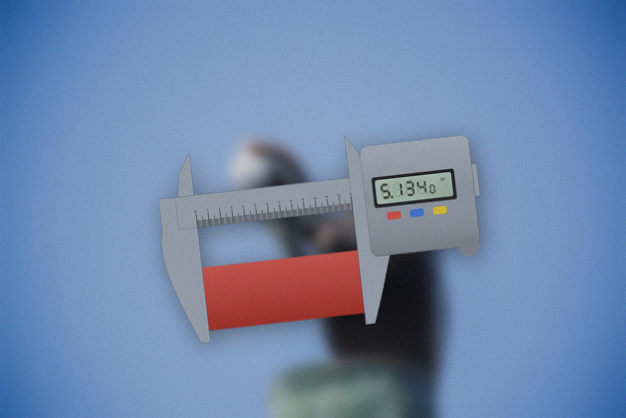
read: {"value": 5.1340, "unit": "in"}
